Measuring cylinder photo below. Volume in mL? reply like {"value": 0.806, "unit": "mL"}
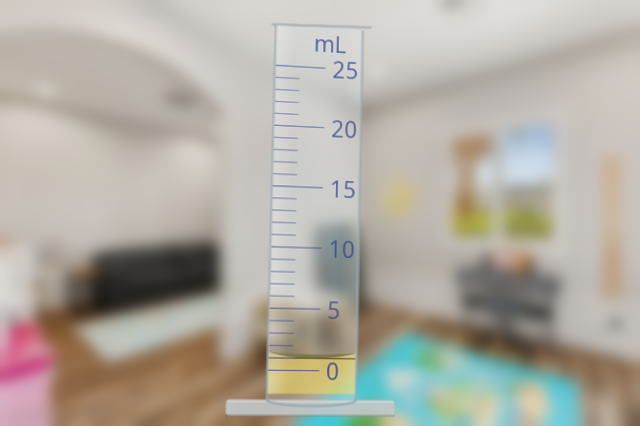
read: {"value": 1, "unit": "mL"}
